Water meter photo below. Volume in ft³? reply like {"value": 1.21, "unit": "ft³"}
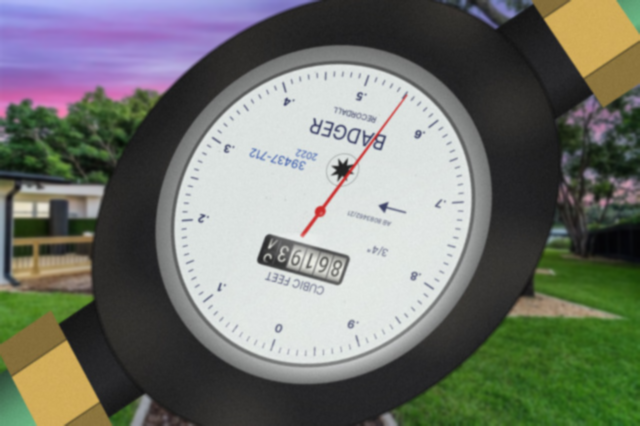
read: {"value": 861933.55, "unit": "ft³"}
